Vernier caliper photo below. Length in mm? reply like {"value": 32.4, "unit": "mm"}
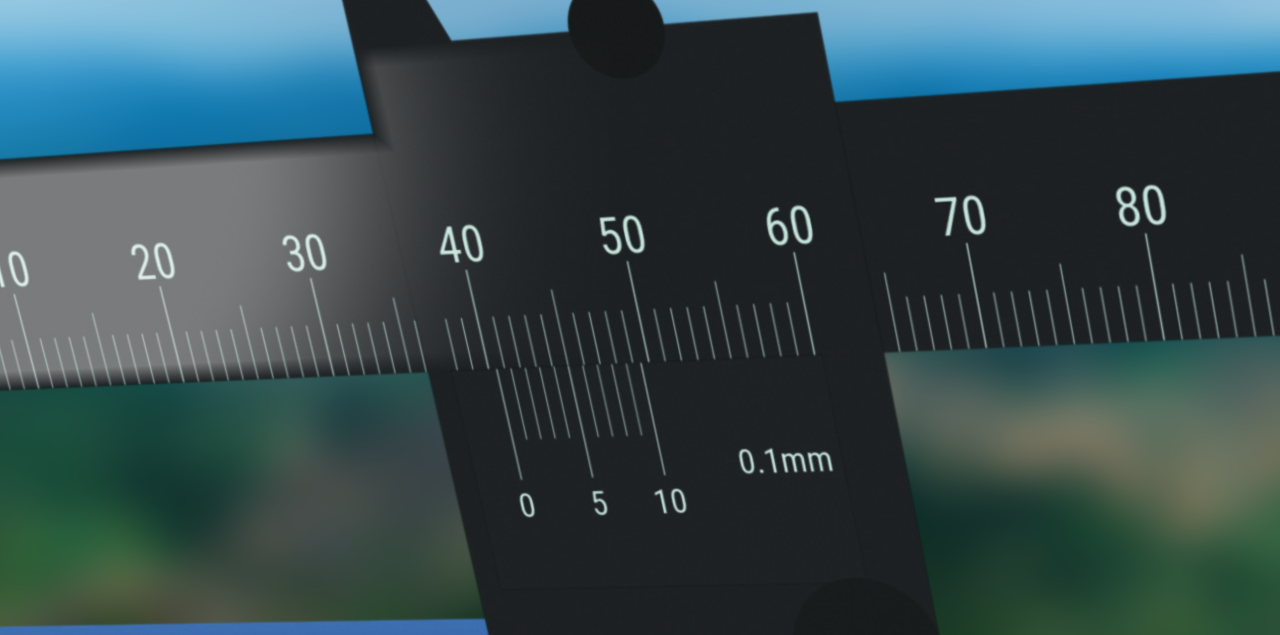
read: {"value": 40.5, "unit": "mm"}
